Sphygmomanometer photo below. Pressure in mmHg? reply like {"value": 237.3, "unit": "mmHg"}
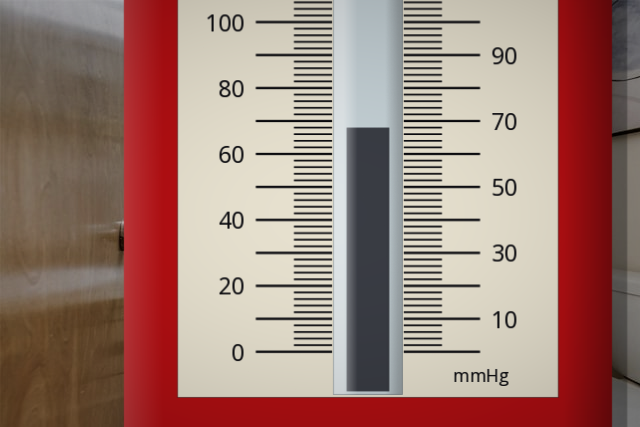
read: {"value": 68, "unit": "mmHg"}
